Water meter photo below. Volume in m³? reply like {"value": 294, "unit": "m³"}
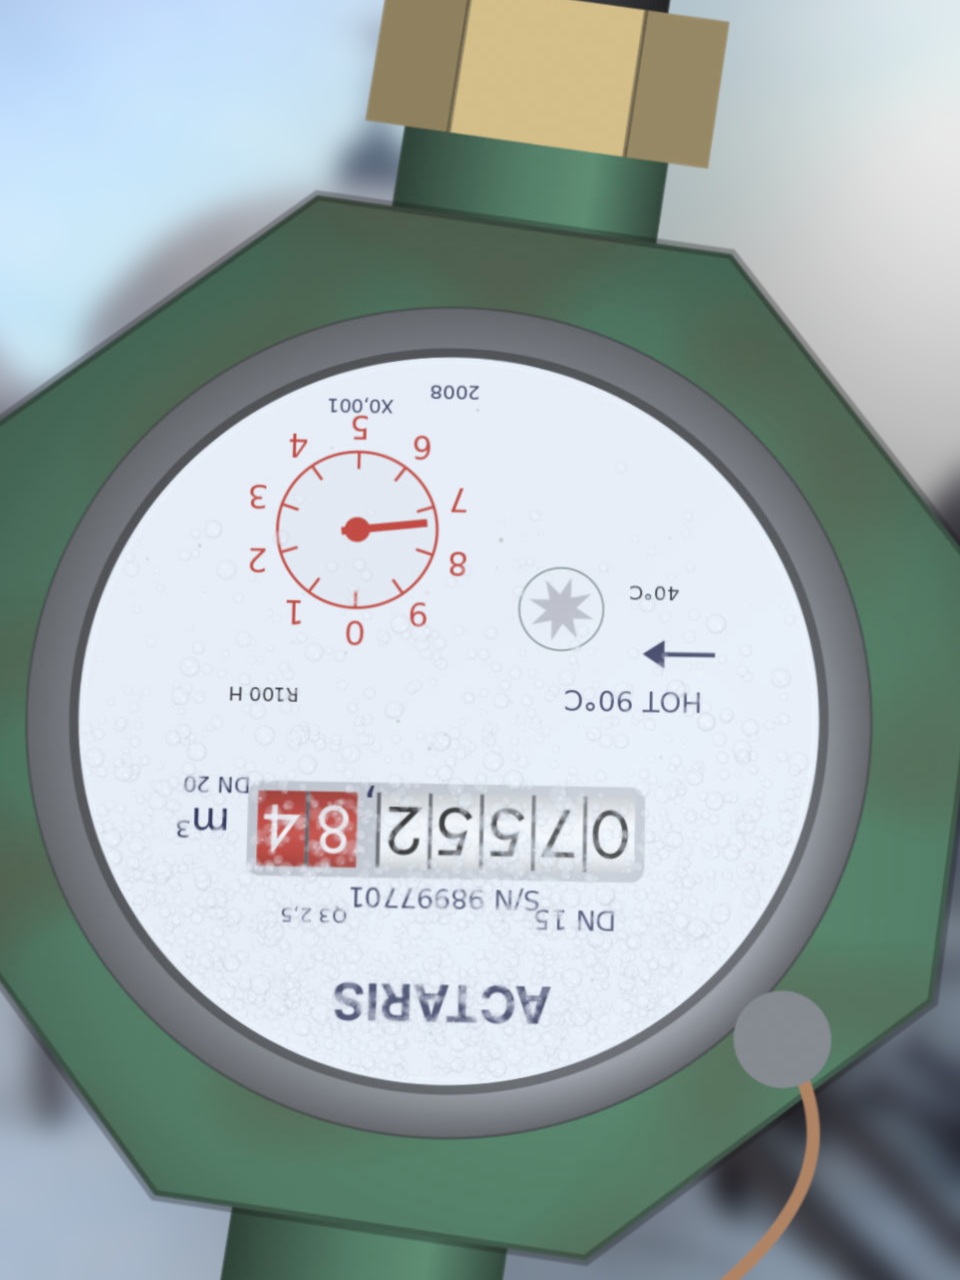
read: {"value": 7552.847, "unit": "m³"}
